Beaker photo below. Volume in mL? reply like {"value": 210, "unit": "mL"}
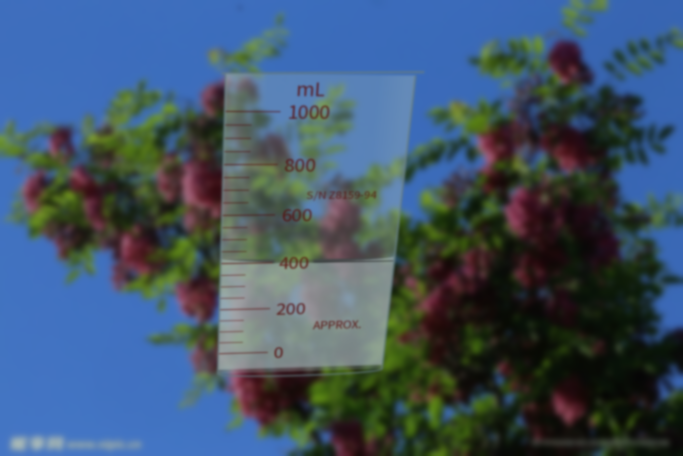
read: {"value": 400, "unit": "mL"}
